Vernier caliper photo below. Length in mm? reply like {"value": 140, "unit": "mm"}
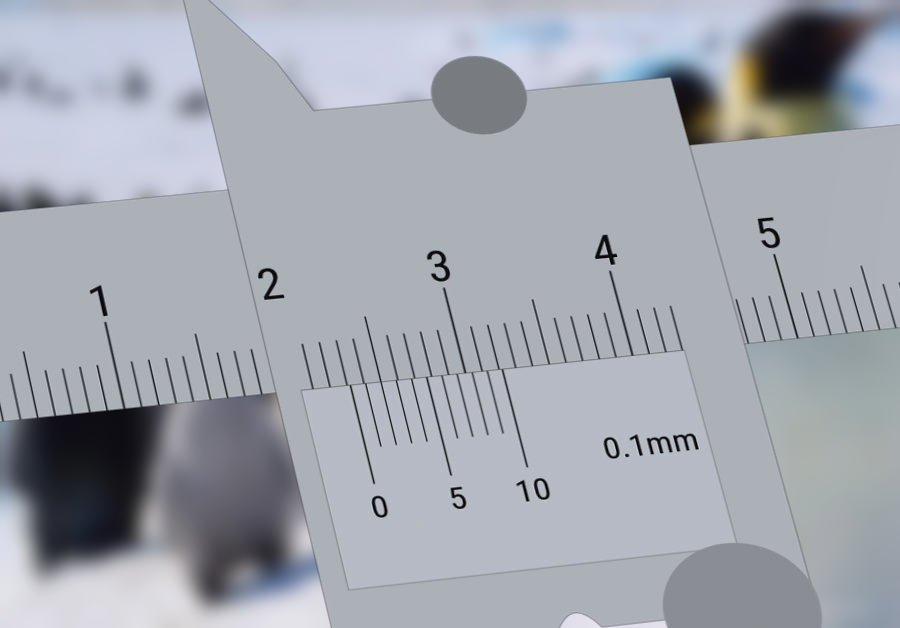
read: {"value": 23.2, "unit": "mm"}
